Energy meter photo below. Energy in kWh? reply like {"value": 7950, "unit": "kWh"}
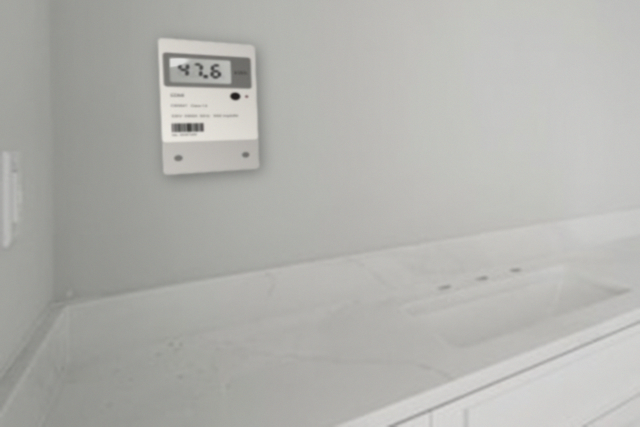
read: {"value": 47.6, "unit": "kWh"}
